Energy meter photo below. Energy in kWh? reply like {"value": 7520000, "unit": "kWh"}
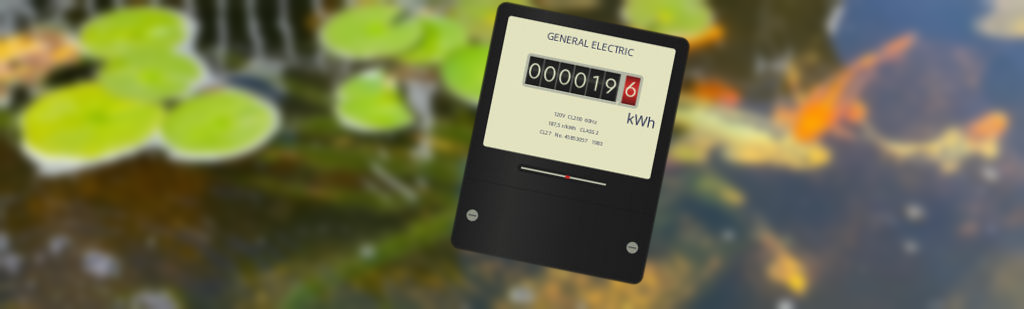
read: {"value": 19.6, "unit": "kWh"}
